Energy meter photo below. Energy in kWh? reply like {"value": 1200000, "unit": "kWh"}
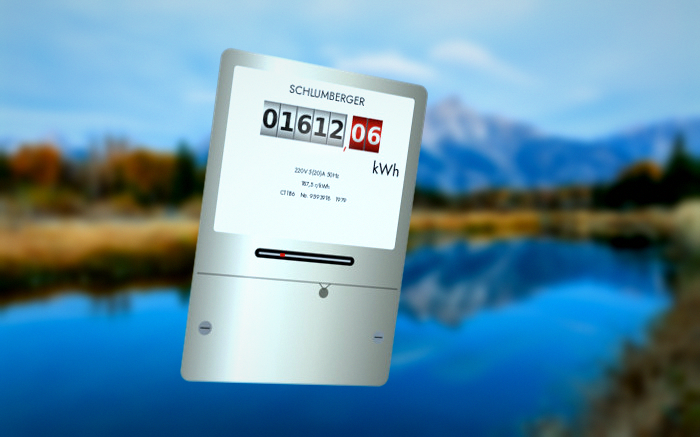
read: {"value": 1612.06, "unit": "kWh"}
